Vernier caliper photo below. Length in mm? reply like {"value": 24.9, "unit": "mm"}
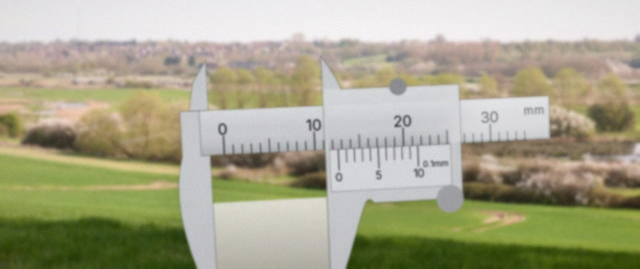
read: {"value": 12.6, "unit": "mm"}
